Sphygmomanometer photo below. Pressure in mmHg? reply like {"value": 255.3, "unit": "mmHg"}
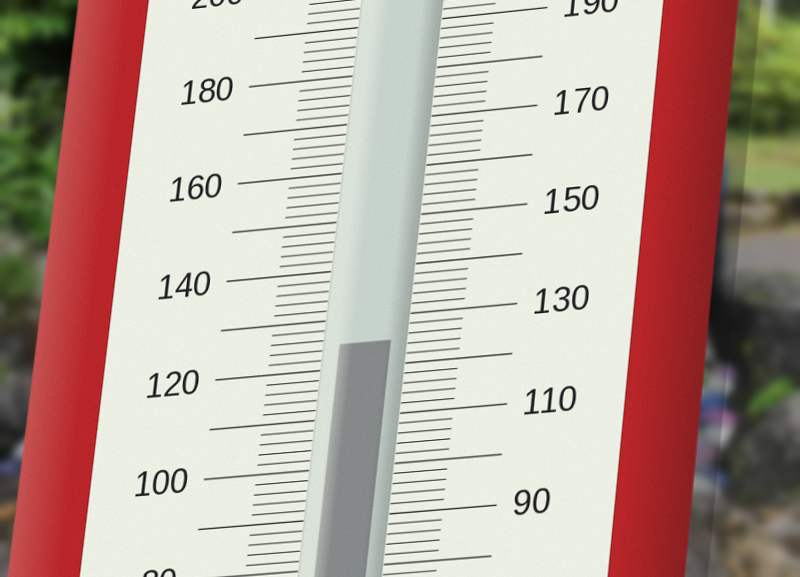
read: {"value": 125, "unit": "mmHg"}
